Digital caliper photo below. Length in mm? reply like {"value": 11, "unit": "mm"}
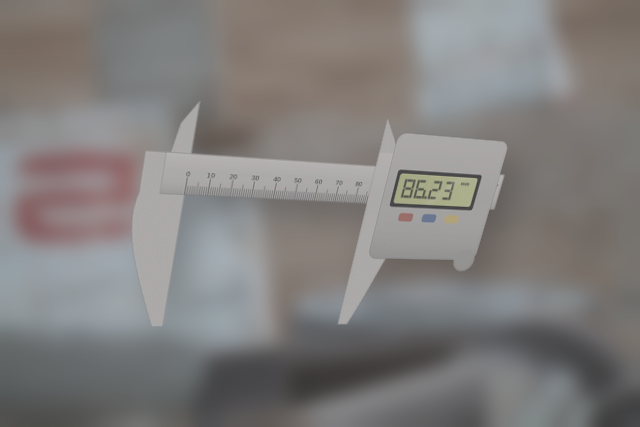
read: {"value": 86.23, "unit": "mm"}
